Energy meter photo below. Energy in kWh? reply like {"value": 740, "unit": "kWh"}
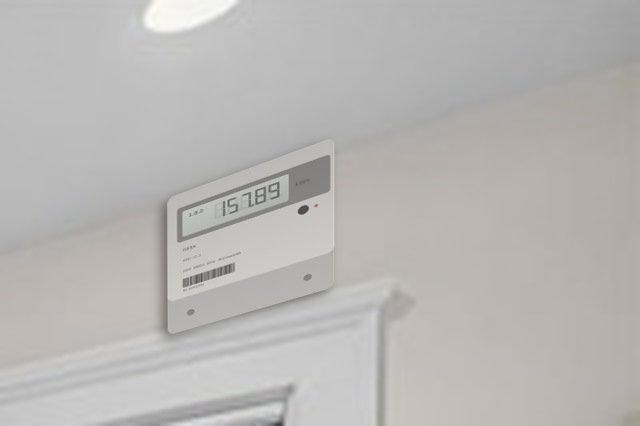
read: {"value": 157.89, "unit": "kWh"}
